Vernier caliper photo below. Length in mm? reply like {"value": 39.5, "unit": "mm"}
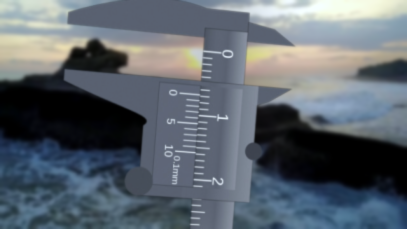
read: {"value": 6.8, "unit": "mm"}
